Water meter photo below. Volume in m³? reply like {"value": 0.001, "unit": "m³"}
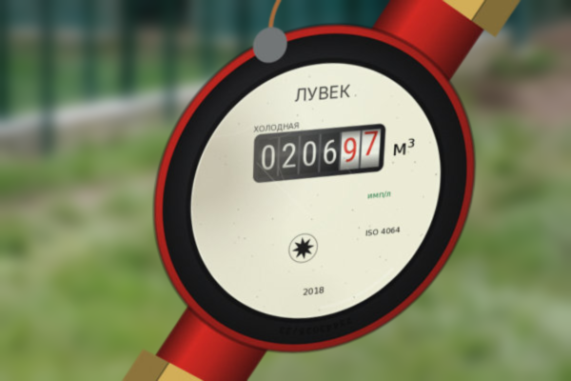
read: {"value": 206.97, "unit": "m³"}
